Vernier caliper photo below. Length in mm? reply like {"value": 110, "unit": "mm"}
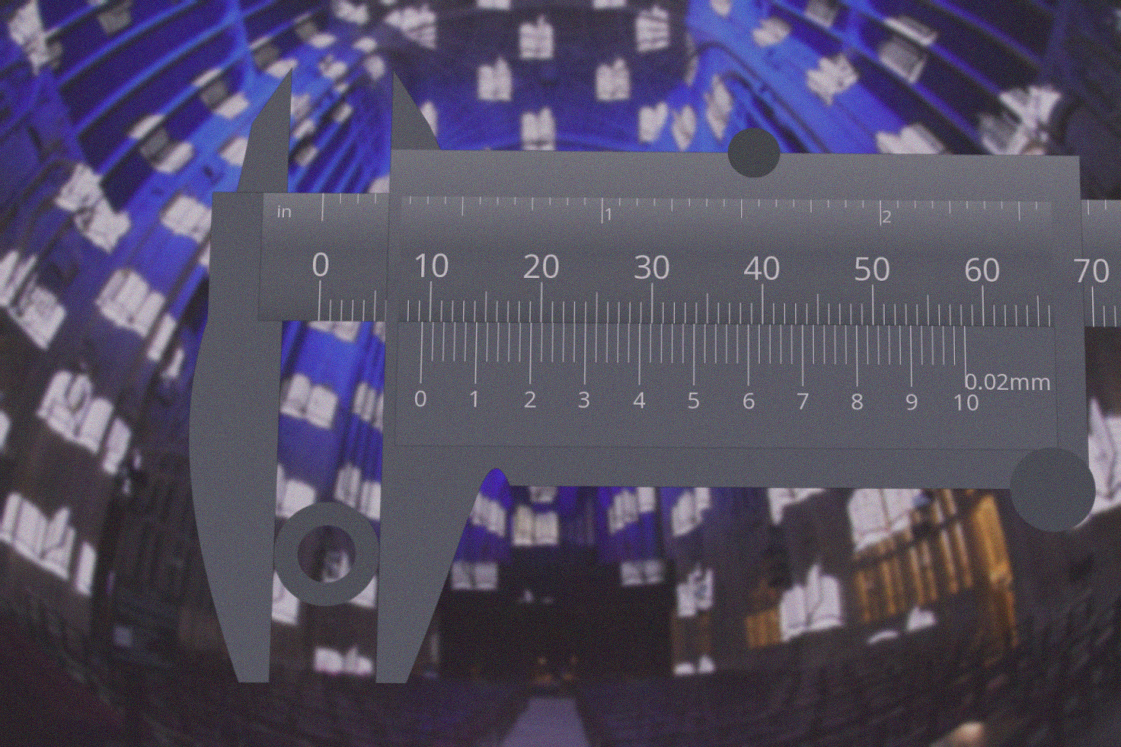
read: {"value": 9.3, "unit": "mm"}
